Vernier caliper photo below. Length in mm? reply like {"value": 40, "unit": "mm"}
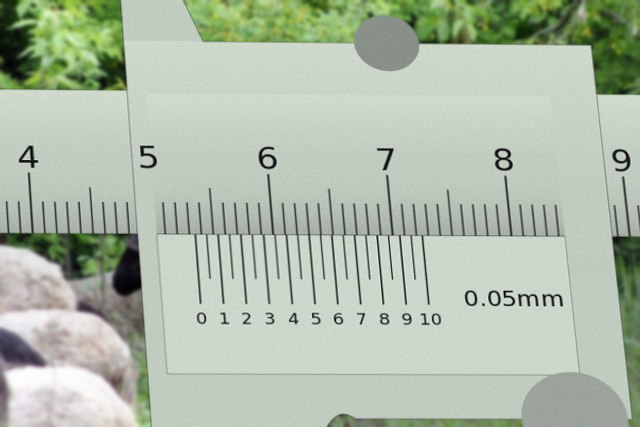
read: {"value": 53.5, "unit": "mm"}
